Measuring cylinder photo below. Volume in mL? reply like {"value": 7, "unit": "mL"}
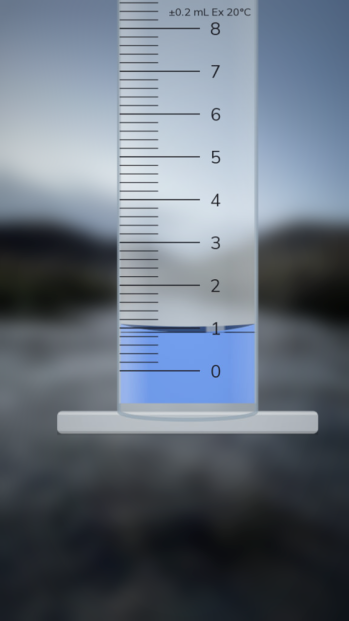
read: {"value": 0.9, "unit": "mL"}
